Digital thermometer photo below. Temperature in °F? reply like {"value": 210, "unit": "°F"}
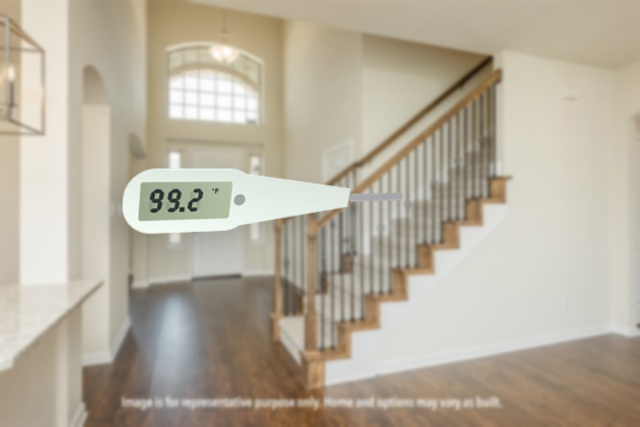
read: {"value": 99.2, "unit": "°F"}
